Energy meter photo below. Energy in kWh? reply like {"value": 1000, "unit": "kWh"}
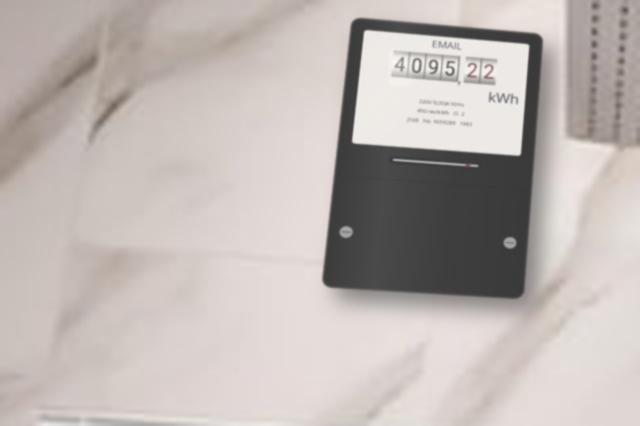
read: {"value": 4095.22, "unit": "kWh"}
